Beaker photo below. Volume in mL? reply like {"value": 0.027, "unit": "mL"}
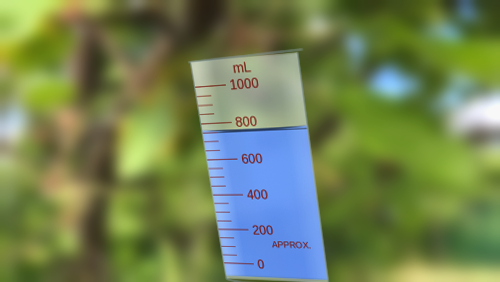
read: {"value": 750, "unit": "mL"}
